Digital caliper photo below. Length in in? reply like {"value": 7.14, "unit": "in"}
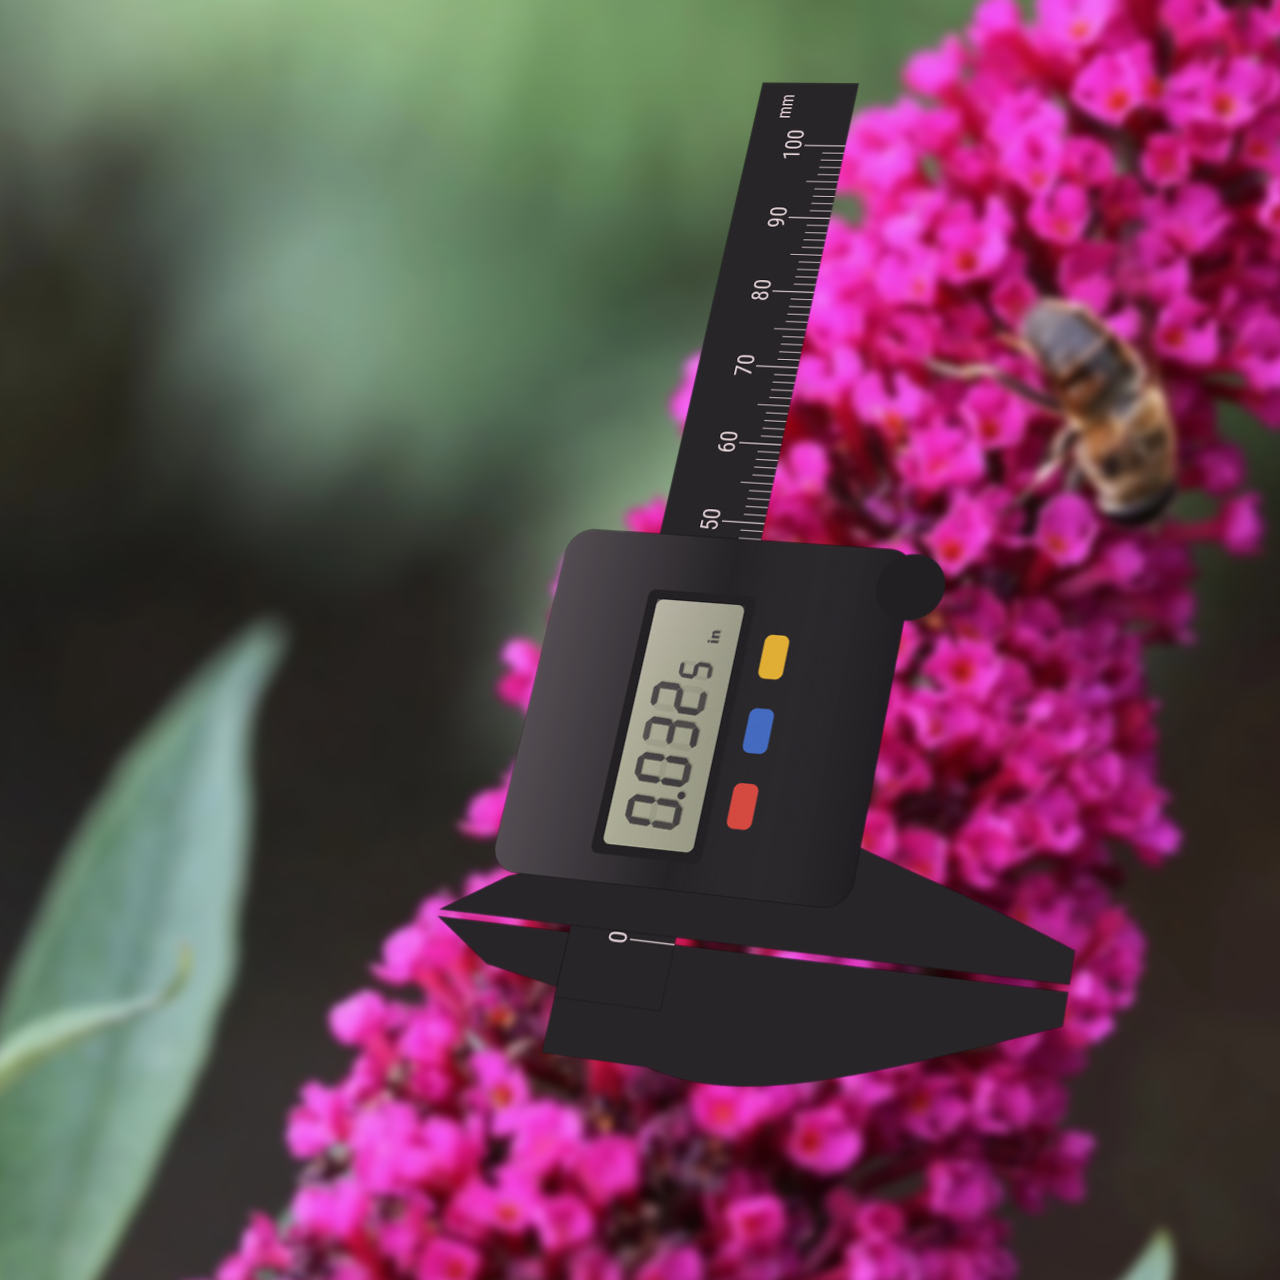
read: {"value": 0.0325, "unit": "in"}
